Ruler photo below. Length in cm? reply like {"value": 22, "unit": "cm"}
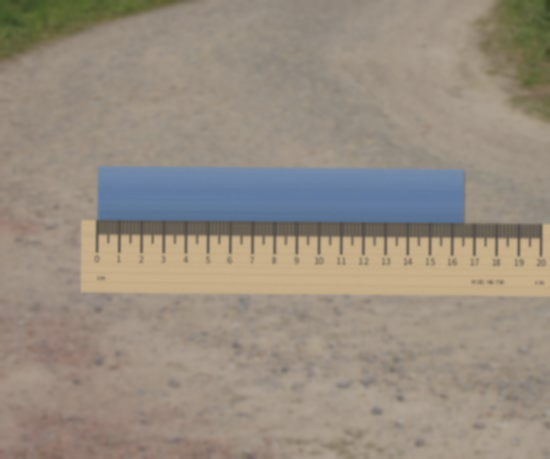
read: {"value": 16.5, "unit": "cm"}
